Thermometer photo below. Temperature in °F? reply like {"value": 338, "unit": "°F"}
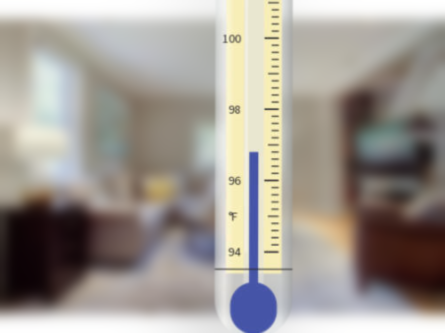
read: {"value": 96.8, "unit": "°F"}
